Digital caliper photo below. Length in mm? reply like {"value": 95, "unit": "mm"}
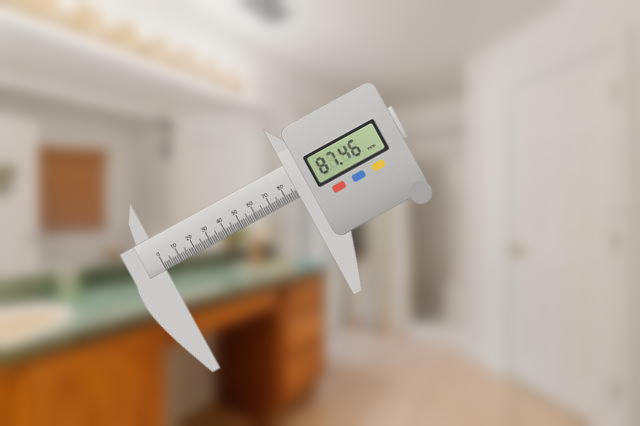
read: {"value": 87.46, "unit": "mm"}
